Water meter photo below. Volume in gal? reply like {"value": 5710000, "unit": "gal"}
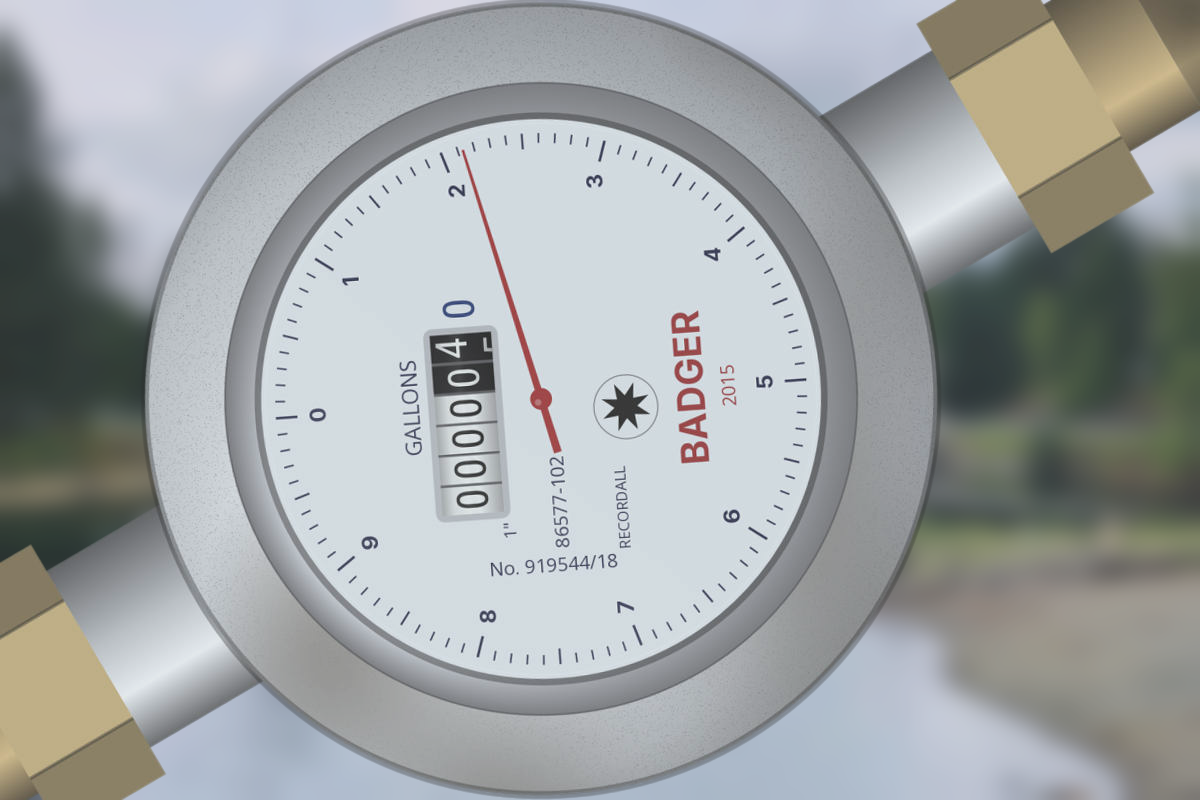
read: {"value": 42.1, "unit": "gal"}
